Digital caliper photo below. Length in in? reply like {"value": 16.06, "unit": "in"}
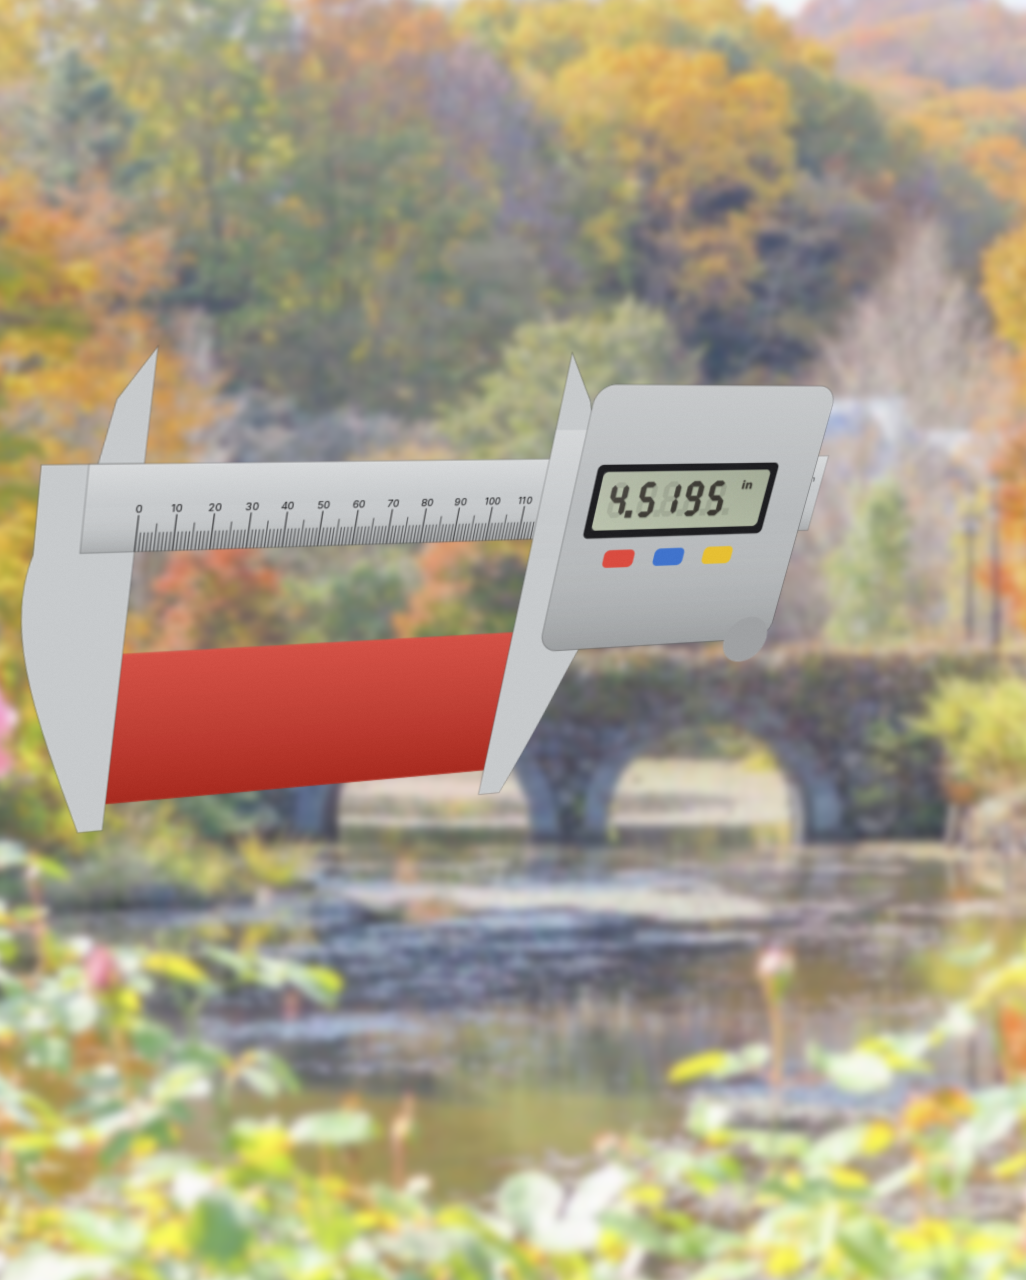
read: {"value": 4.5195, "unit": "in"}
